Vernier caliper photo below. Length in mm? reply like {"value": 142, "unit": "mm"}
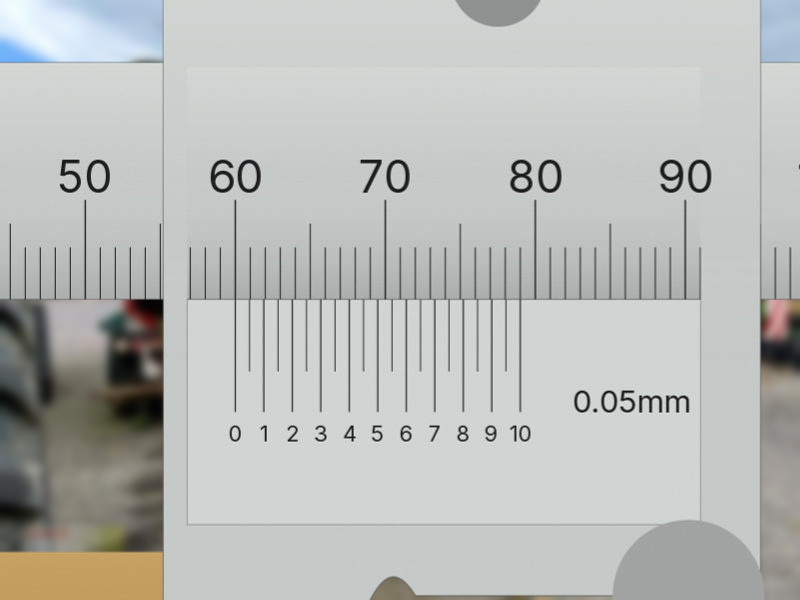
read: {"value": 60.0, "unit": "mm"}
